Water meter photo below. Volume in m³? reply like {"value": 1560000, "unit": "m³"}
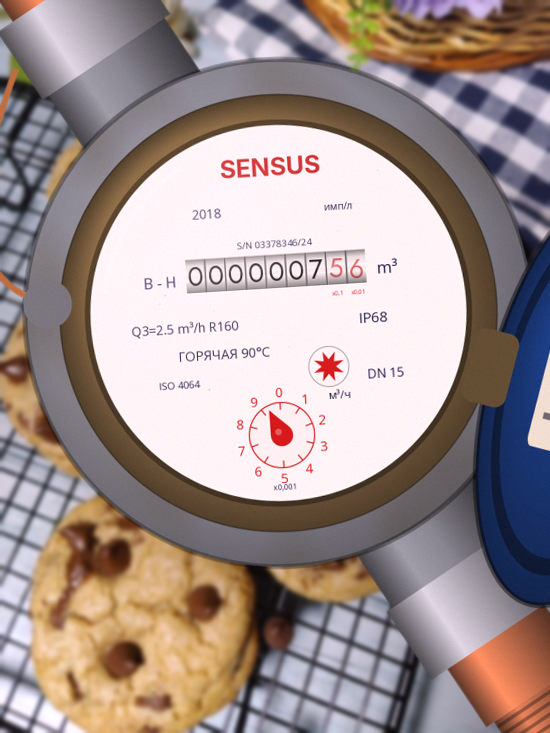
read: {"value": 7.559, "unit": "m³"}
